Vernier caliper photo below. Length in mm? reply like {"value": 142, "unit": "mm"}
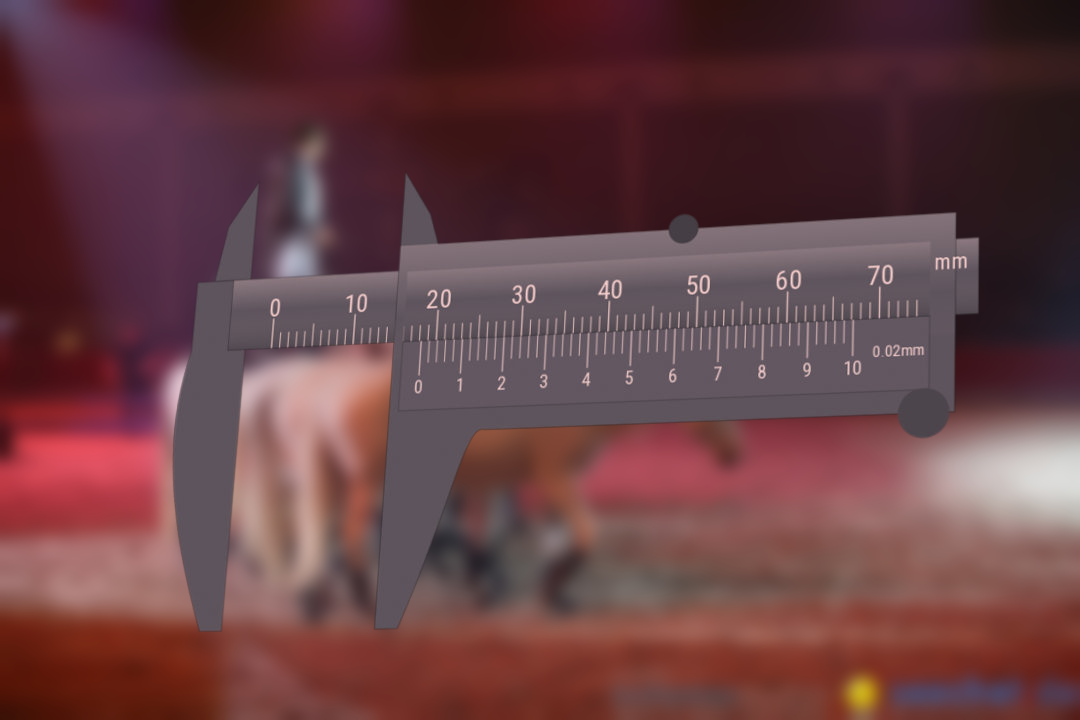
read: {"value": 18.2, "unit": "mm"}
